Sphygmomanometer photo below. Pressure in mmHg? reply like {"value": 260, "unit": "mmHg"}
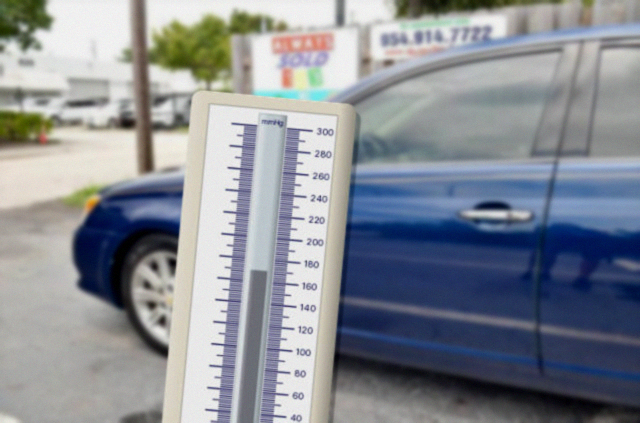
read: {"value": 170, "unit": "mmHg"}
